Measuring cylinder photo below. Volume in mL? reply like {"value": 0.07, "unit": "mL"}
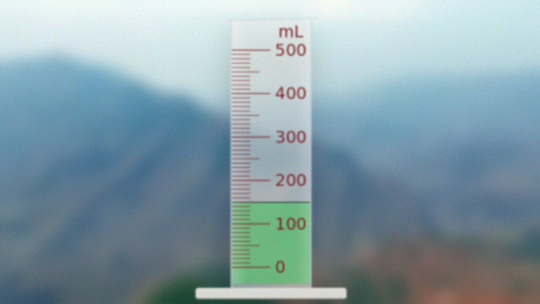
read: {"value": 150, "unit": "mL"}
